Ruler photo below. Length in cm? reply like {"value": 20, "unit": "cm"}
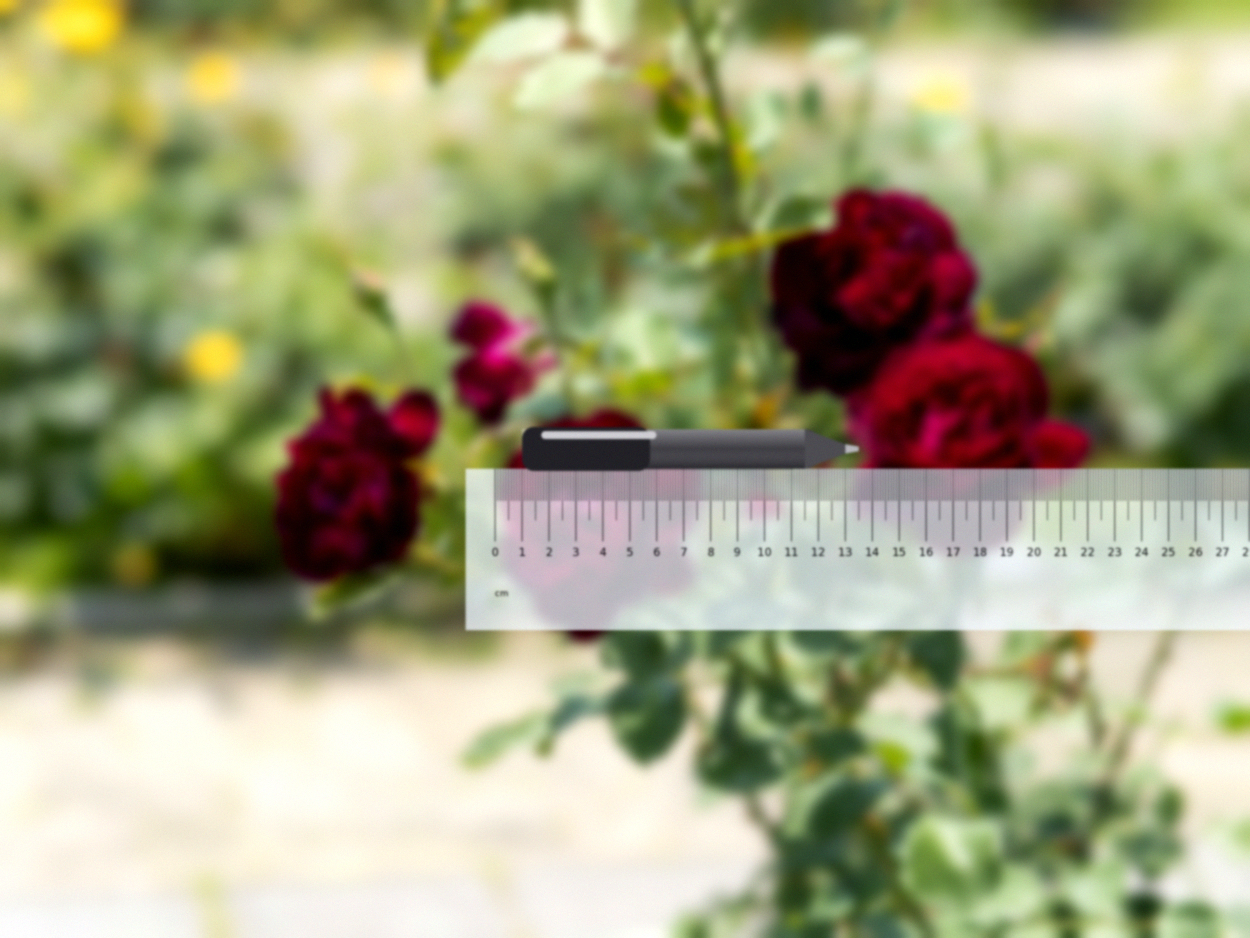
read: {"value": 12.5, "unit": "cm"}
